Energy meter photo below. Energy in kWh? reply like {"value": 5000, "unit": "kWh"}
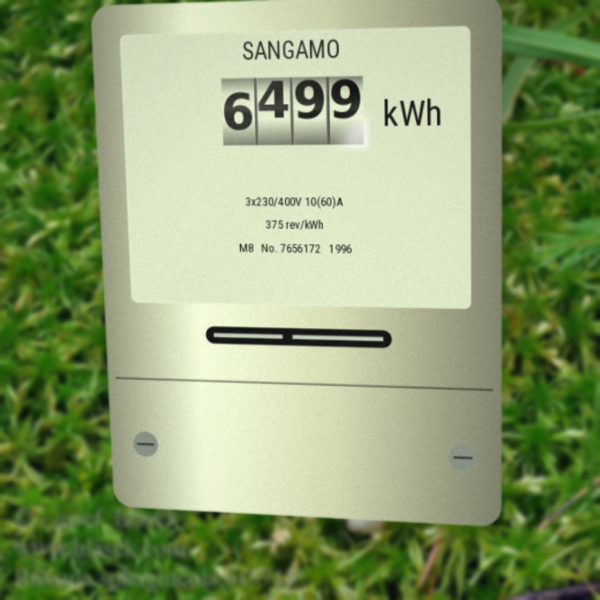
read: {"value": 6499, "unit": "kWh"}
